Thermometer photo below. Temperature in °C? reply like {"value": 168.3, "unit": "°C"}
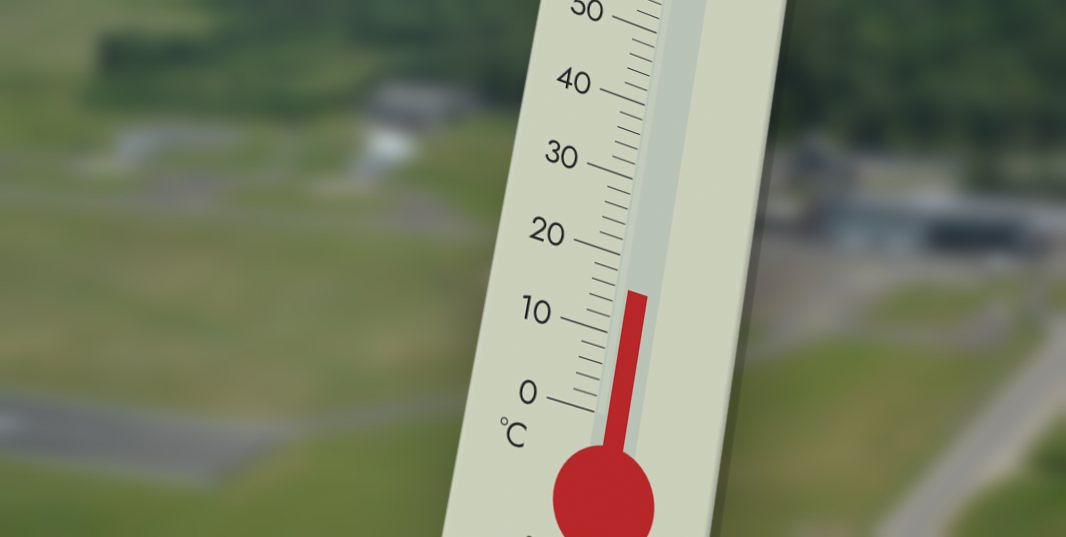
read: {"value": 16, "unit": "°C"}
